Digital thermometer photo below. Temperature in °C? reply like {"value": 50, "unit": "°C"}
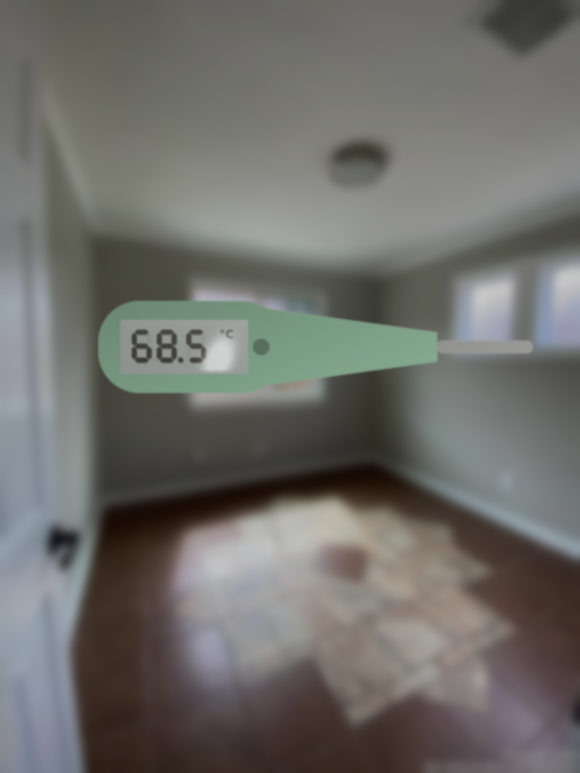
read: {"value": 68.5, "unit": "°C"}
